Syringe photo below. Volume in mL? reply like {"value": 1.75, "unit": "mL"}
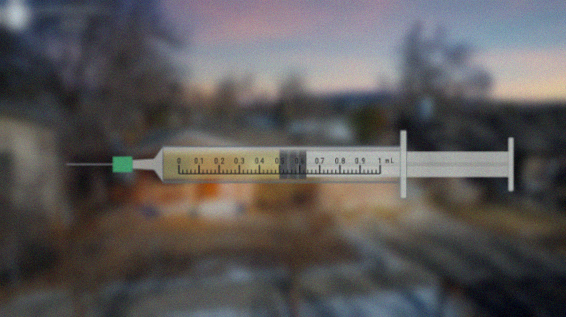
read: {"value": 0.5, "unit": "mL"}
